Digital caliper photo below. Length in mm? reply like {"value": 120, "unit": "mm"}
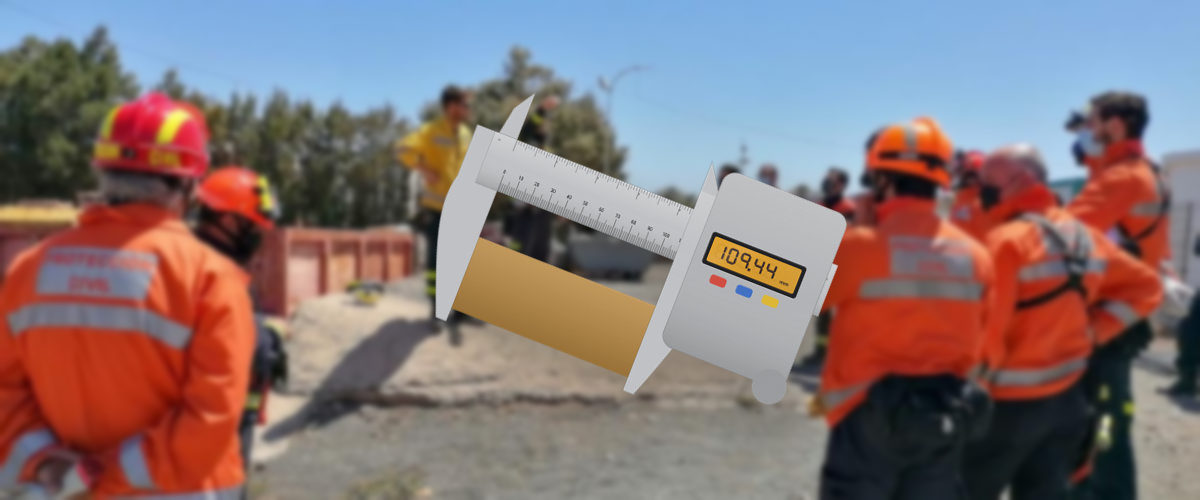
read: {"value": 109.44, "unit": "mm"}
